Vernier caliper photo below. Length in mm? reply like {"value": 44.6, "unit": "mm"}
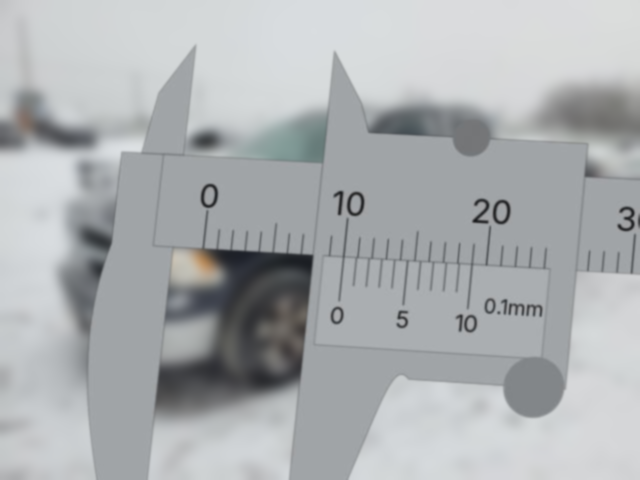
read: {"value": 10.0, "unit": "mm"}
